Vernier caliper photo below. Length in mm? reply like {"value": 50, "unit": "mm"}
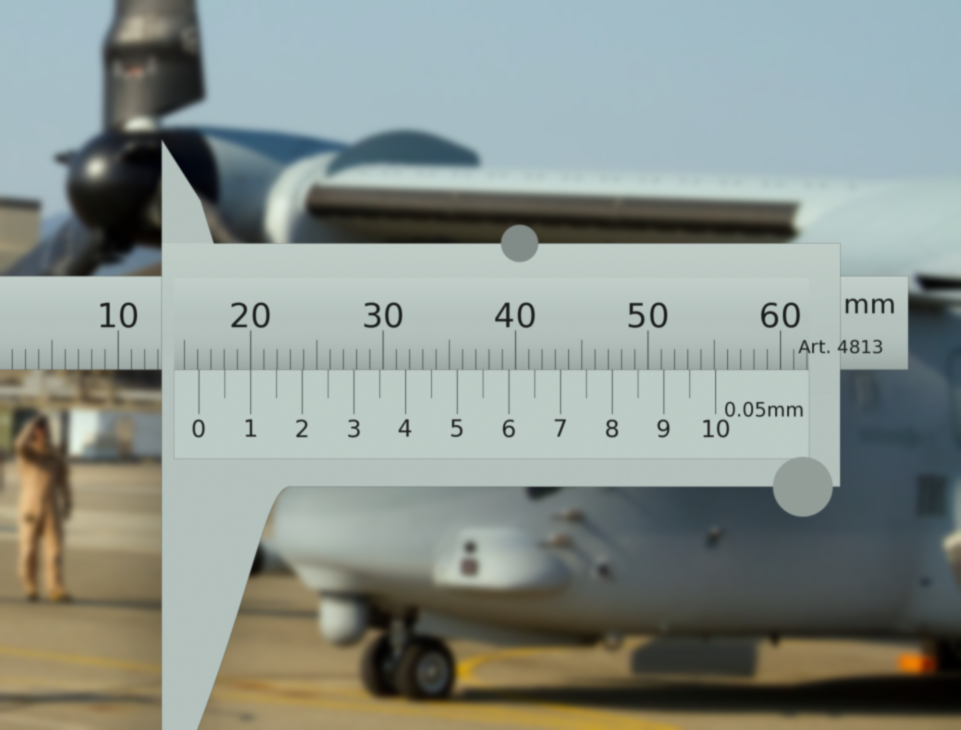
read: {"value": 16.1, "unit": "mm"}
